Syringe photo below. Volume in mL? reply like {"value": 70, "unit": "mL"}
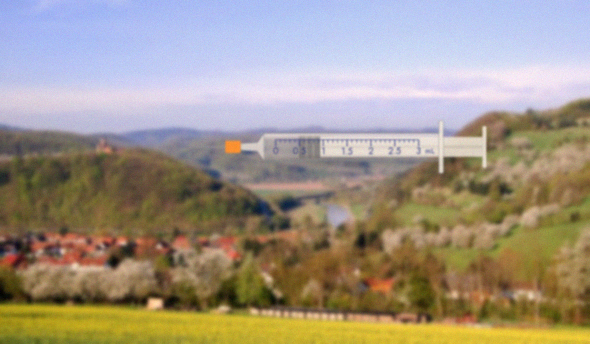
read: {"value": 0.5, "unit": "mL"}
